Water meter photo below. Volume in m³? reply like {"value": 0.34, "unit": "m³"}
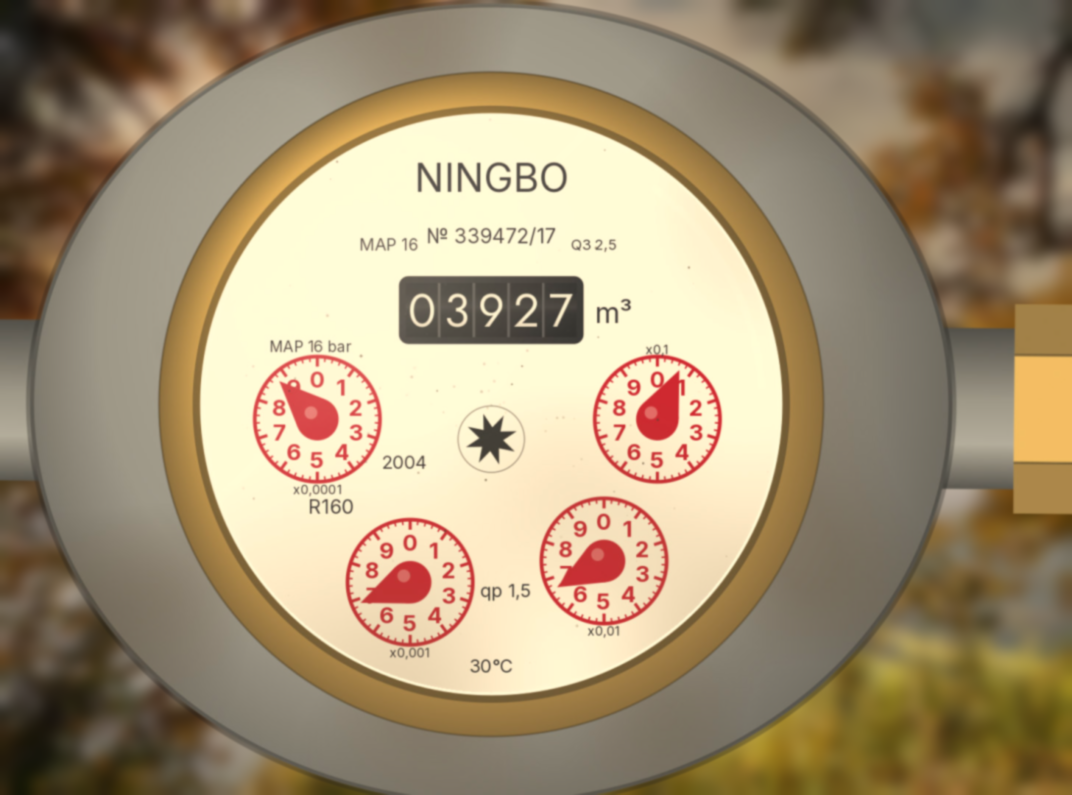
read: {"value": 3927.0668, "unit": "m³"}
